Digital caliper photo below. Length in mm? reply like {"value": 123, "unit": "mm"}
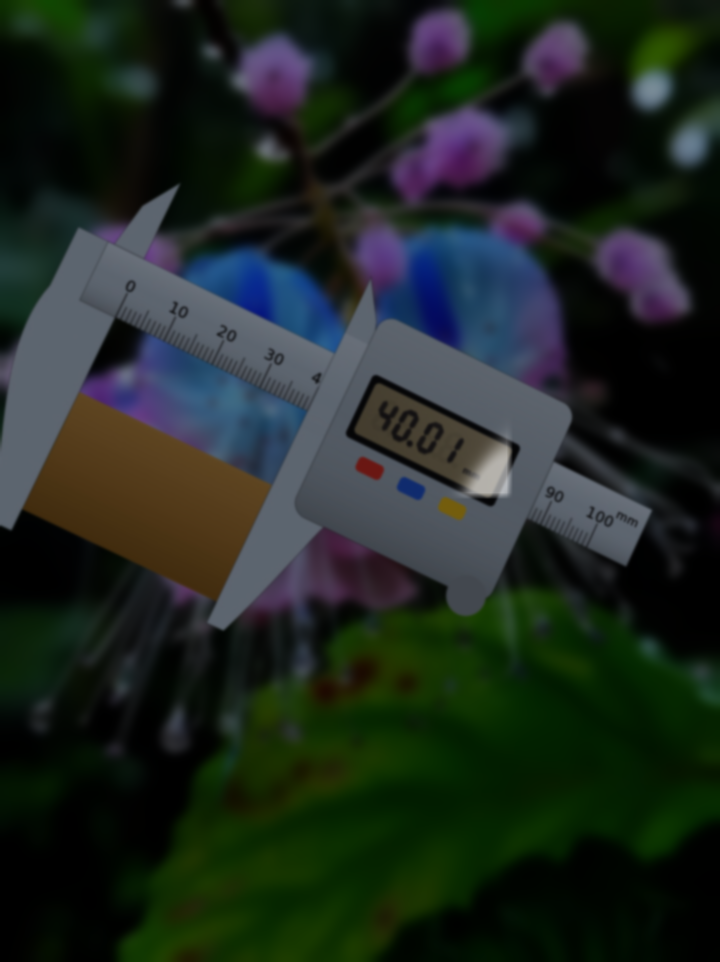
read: {"value": 40.01, "unit": "mm"}
